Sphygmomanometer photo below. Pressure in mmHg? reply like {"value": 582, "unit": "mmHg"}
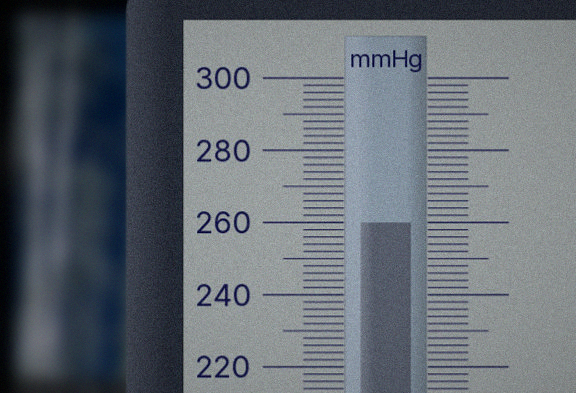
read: {"value": 260, "unit": "mmHg"}
